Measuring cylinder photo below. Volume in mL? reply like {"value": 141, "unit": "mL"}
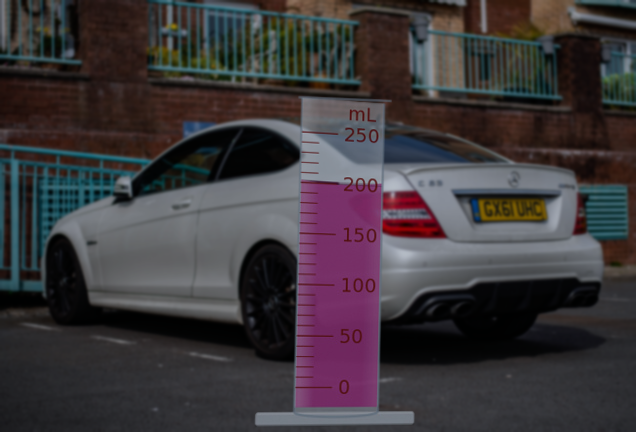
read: {"value": 200, "unit": "mL"}
